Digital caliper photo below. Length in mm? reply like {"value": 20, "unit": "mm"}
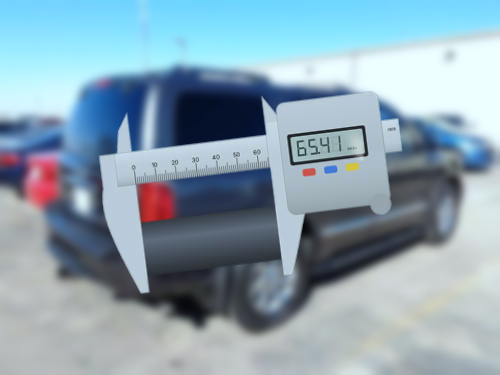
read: {"value": 65.41, "unit": "mm"}
